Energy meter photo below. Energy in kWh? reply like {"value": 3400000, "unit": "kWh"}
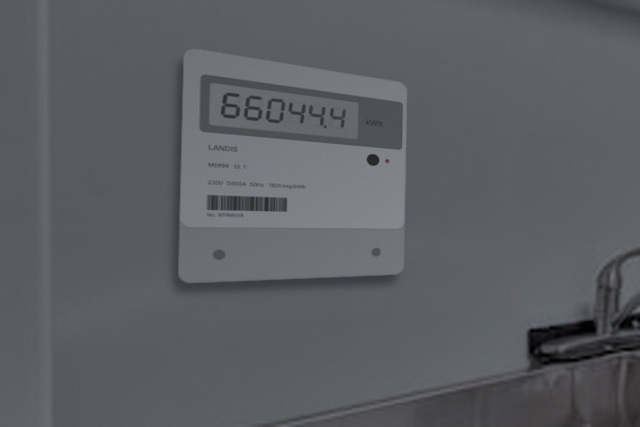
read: {"value": 66044.4, "unit": "kWh"}
